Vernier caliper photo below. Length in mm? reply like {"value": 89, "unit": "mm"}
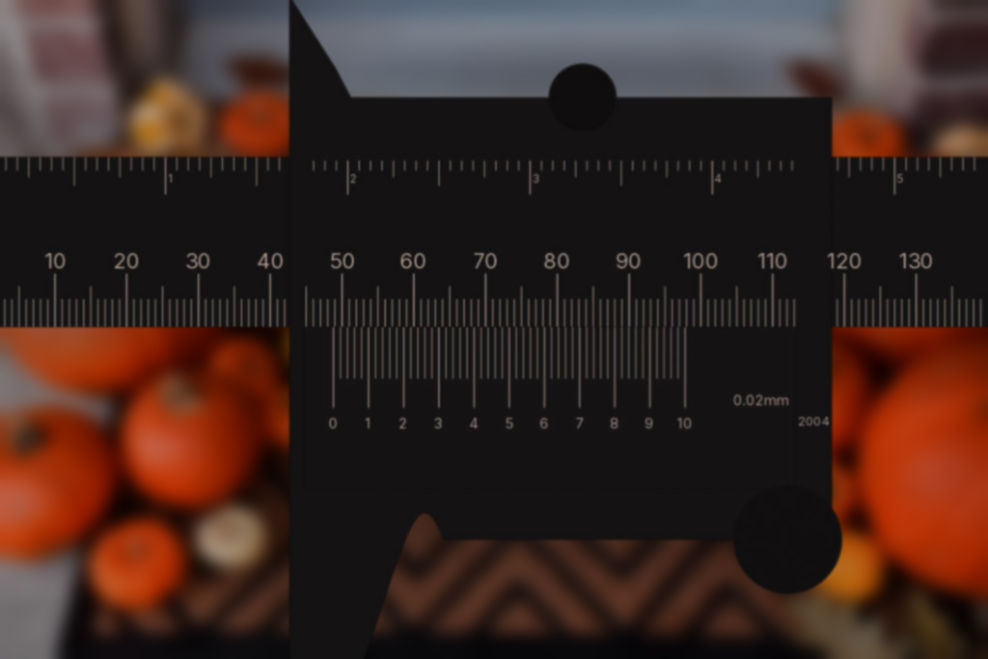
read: {"value": 48.8, "unit": "mm"}
